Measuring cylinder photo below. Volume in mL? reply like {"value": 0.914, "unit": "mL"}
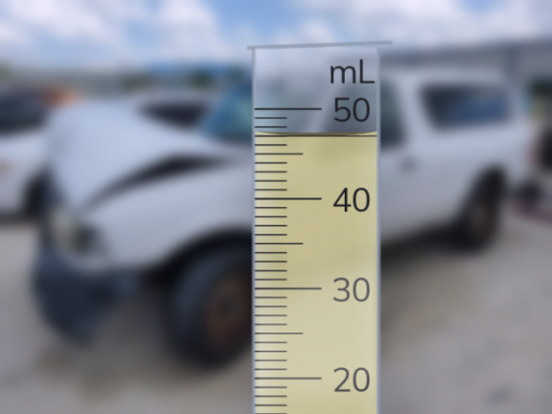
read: {"value": 47, "unit": "mL"}
